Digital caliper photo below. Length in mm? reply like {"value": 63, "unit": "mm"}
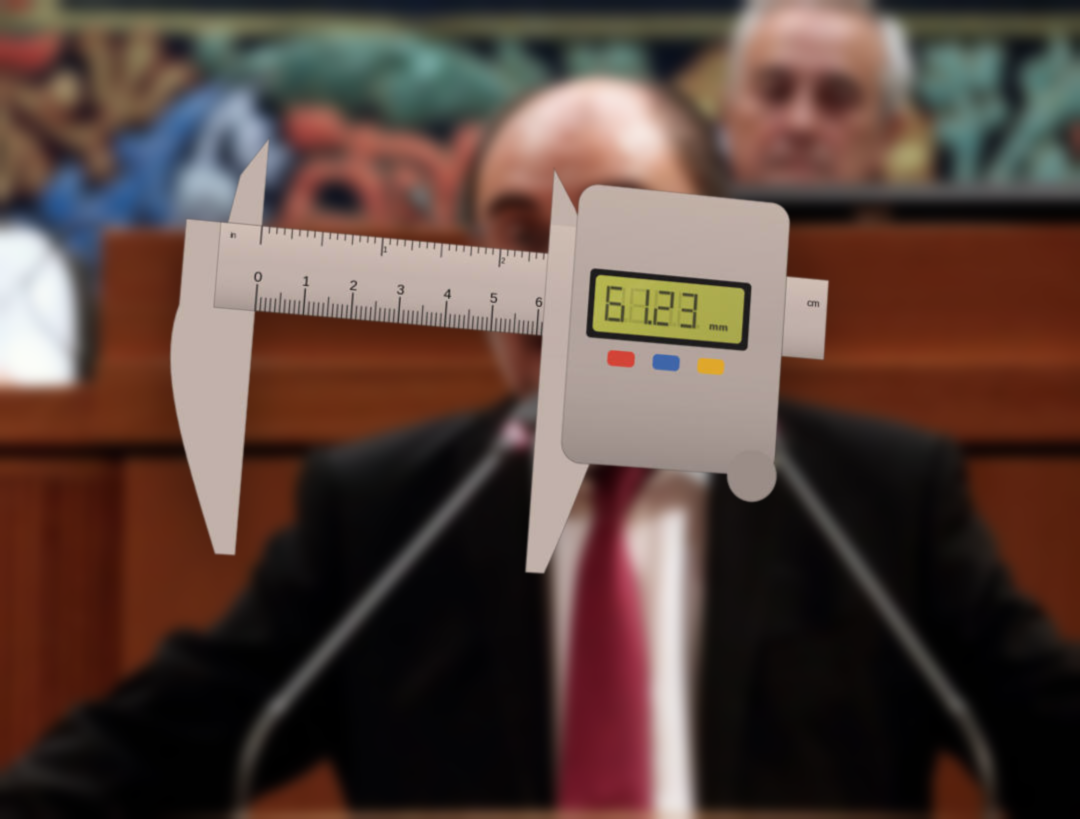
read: {"value": 61.23, "unit": "mm"}
